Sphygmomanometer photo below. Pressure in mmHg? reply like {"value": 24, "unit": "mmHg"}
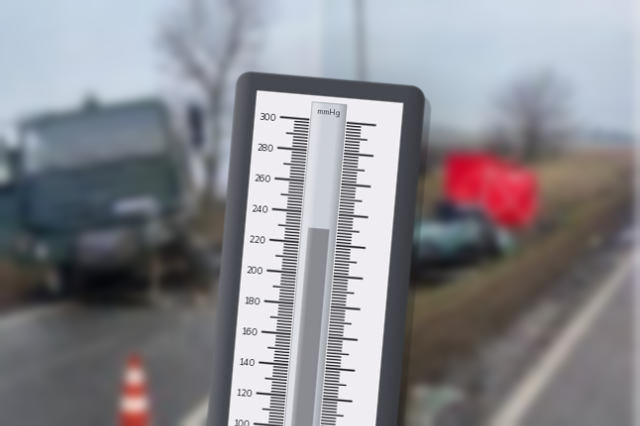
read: {"value": 230, "unit": "mmHg"}
